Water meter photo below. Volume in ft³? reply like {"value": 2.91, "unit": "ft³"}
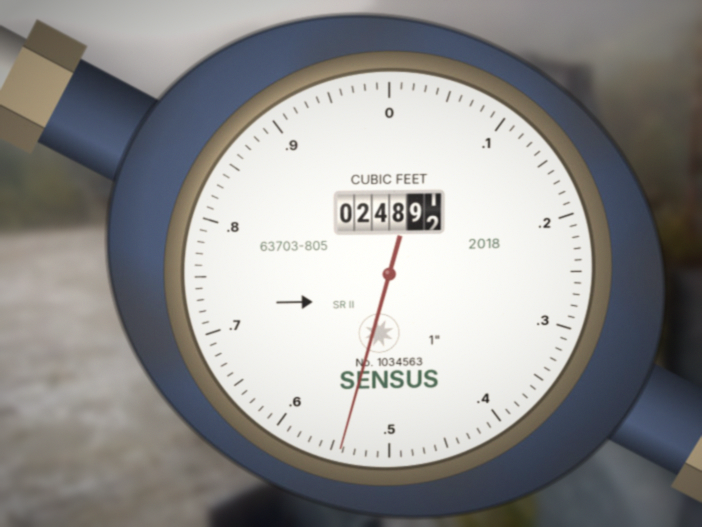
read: {"value": 24891.54, "unit": "ft³"}
